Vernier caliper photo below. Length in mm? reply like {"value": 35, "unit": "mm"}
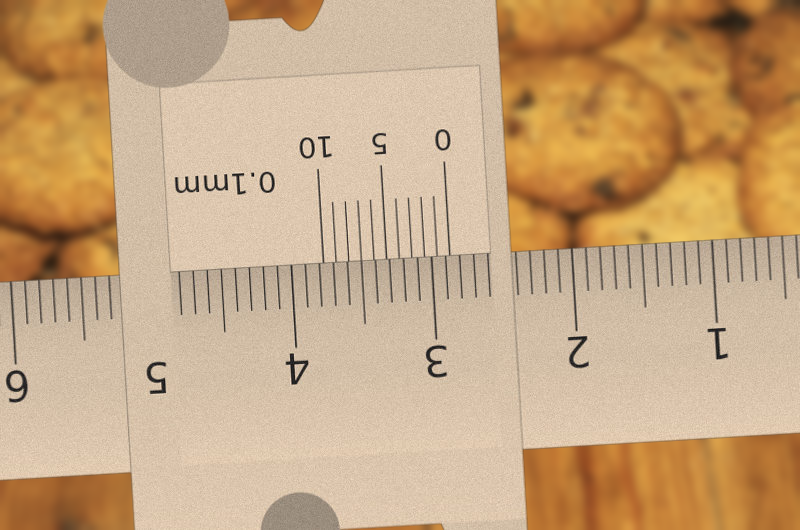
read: {"value": 28.7, "unit": "mm"}
